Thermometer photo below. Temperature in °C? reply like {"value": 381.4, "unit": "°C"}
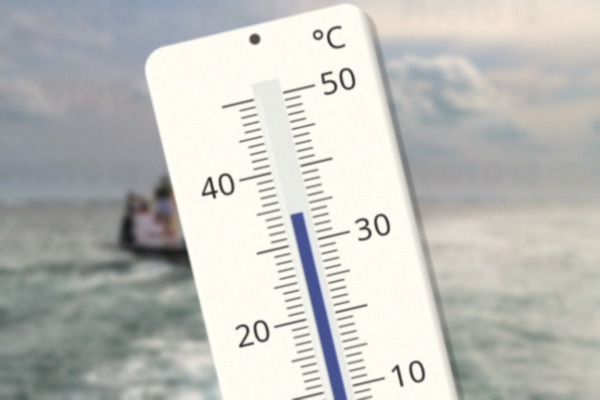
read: {"value": 34, "unit": "°C"}
